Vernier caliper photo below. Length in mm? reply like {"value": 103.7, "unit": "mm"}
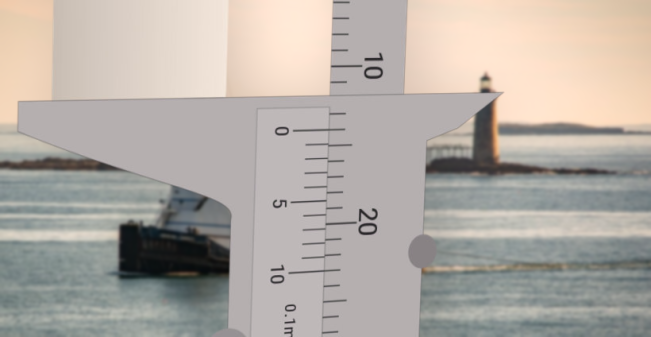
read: {"value": 14.0, "unit": "mm"}
